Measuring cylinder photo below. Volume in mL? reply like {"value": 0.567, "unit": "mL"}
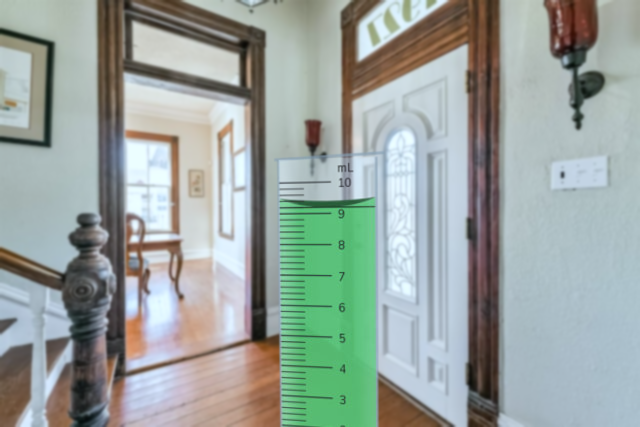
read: {"value": 9.2, "unit": "mL"}
